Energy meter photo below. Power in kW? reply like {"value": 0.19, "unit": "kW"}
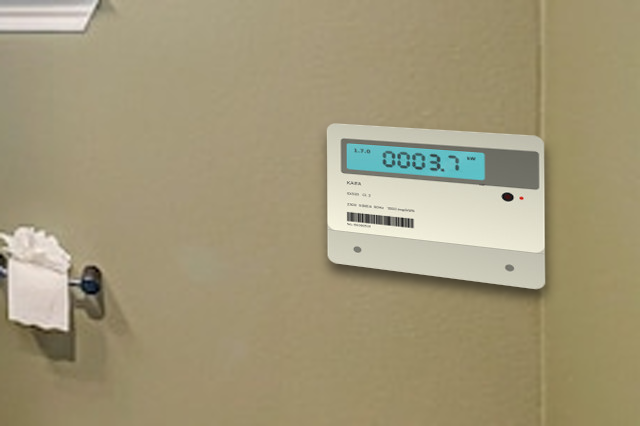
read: {"value": 3.7, "unit": "kW"}
